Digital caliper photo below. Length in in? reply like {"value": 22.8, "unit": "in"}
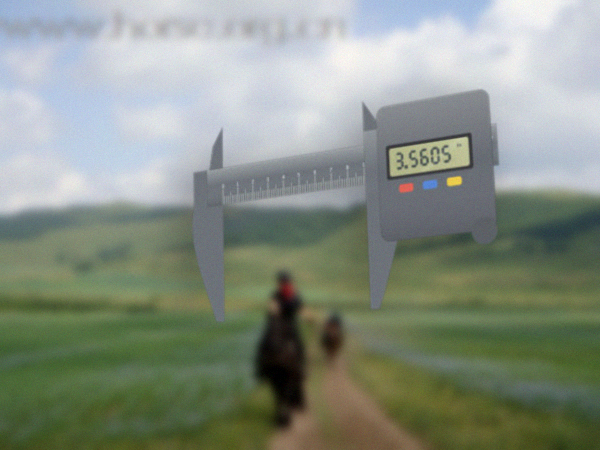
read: {"value": 3.5605, "unit": "in"}
